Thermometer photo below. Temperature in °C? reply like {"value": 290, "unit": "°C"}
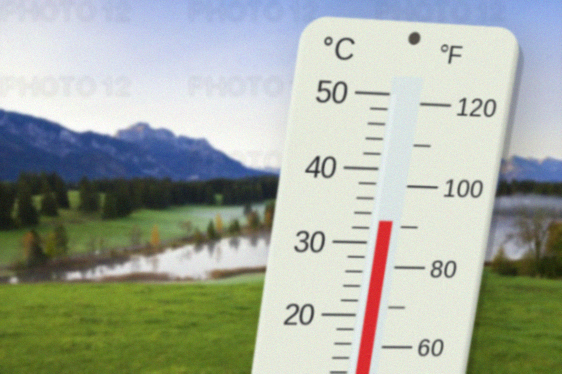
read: {"value": 33, "unit": "°C"}
